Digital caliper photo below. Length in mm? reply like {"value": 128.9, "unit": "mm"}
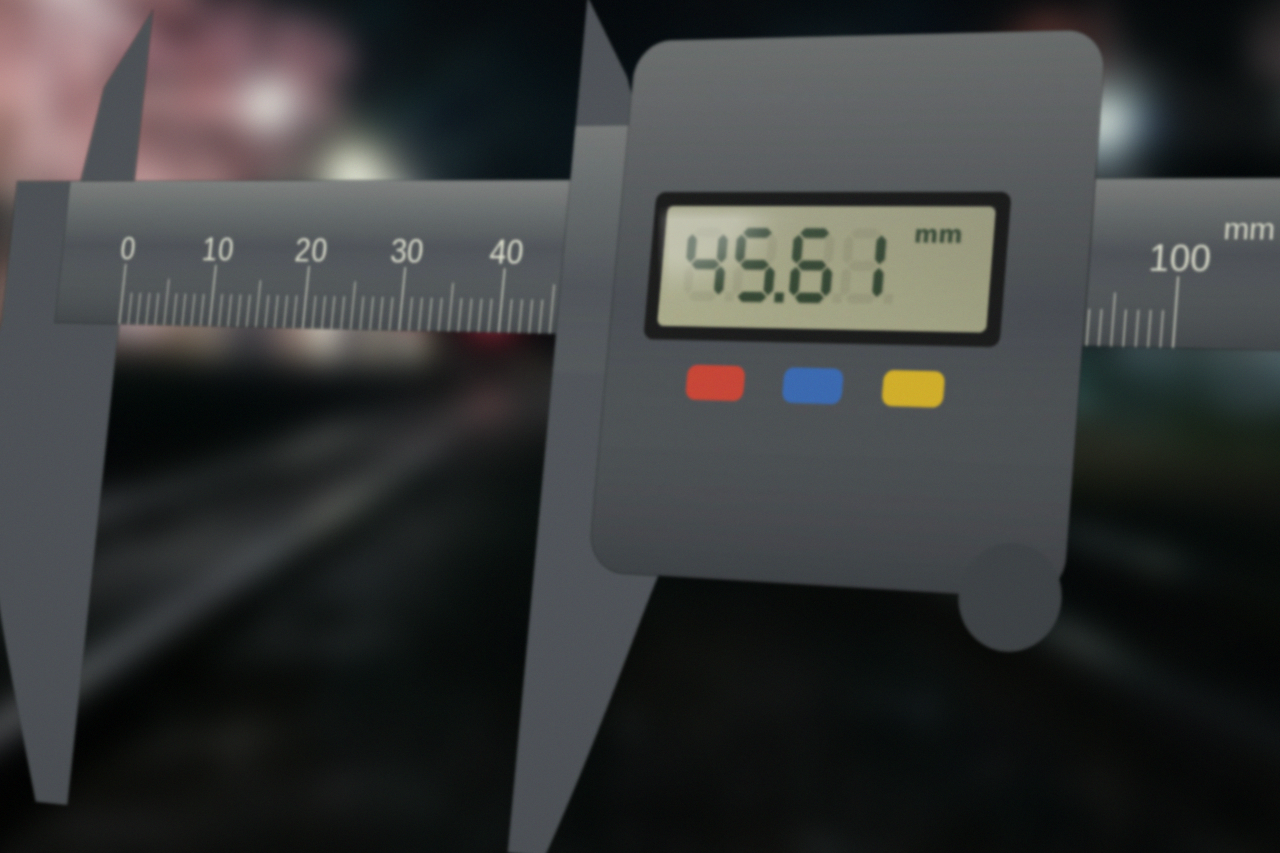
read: {"value": 45.61, "unit": "mm"}
